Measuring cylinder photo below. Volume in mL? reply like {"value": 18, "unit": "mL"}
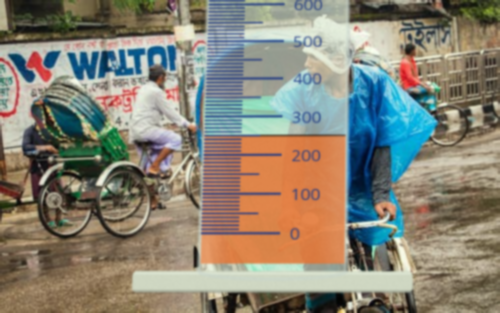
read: {"value": 250, "unit": "mL"}
